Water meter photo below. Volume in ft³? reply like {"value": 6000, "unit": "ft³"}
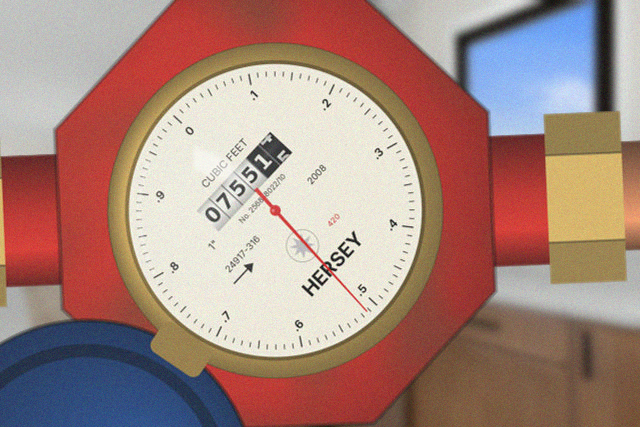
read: {"value": 75514.51, "unit": "ft³"}
